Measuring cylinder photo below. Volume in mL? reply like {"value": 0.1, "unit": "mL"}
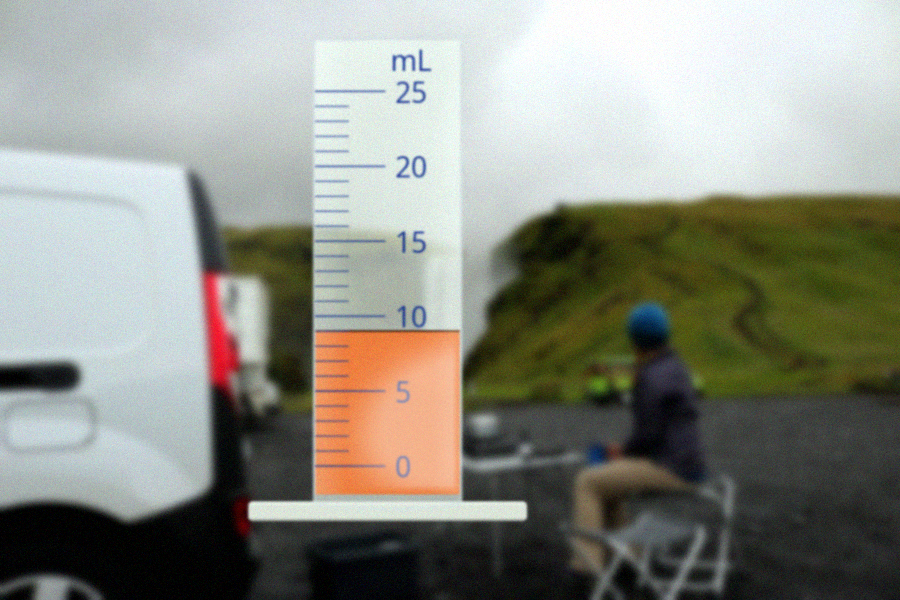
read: {"value": 9, "unit": "mL"}
